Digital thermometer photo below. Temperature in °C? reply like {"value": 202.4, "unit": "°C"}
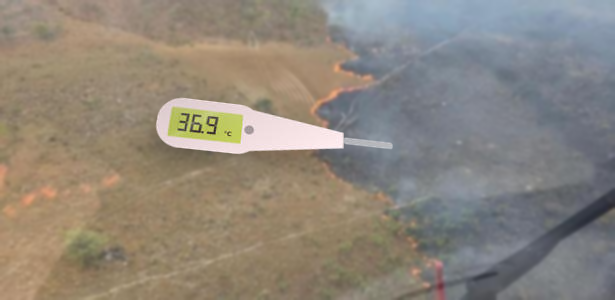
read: {"value": 36.9, "unit": "°C"}
